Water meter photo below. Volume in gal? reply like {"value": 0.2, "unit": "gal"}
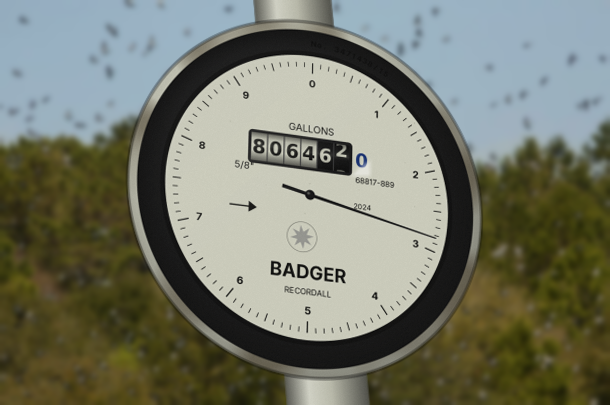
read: {"value": 8064622.8, "unit": "gal"}
